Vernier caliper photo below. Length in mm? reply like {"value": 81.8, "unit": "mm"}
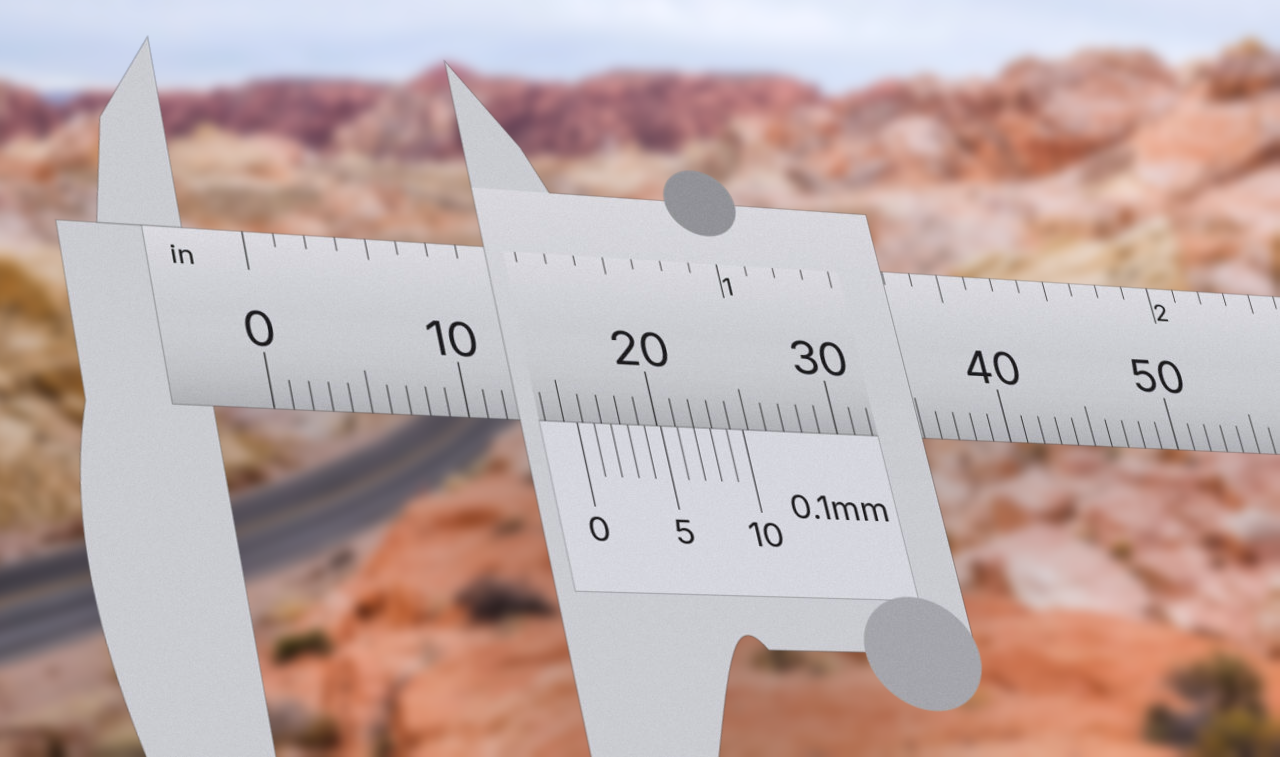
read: {"value": 15.7, "unit": "mm"}
